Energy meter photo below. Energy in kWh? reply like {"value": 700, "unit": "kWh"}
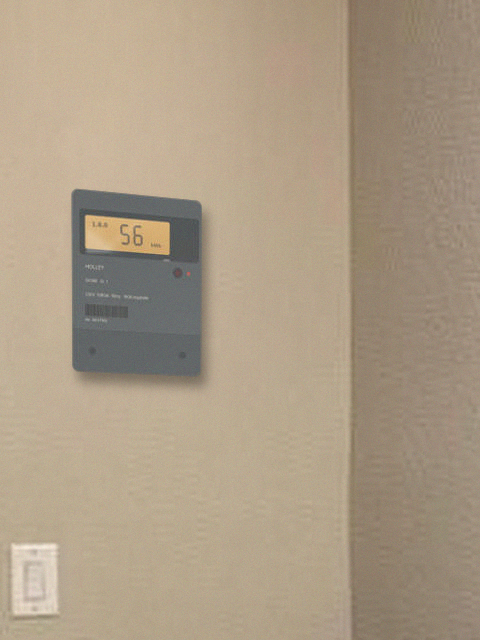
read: {"value": 56, "unit": "kWh"}
